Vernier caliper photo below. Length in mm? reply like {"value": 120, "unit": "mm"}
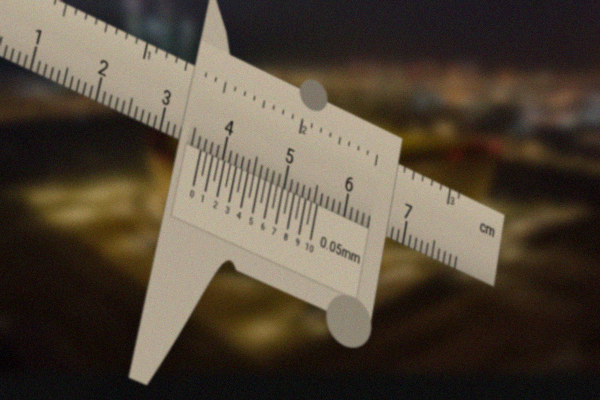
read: {"value": 36.5, "unit": "mm"}
